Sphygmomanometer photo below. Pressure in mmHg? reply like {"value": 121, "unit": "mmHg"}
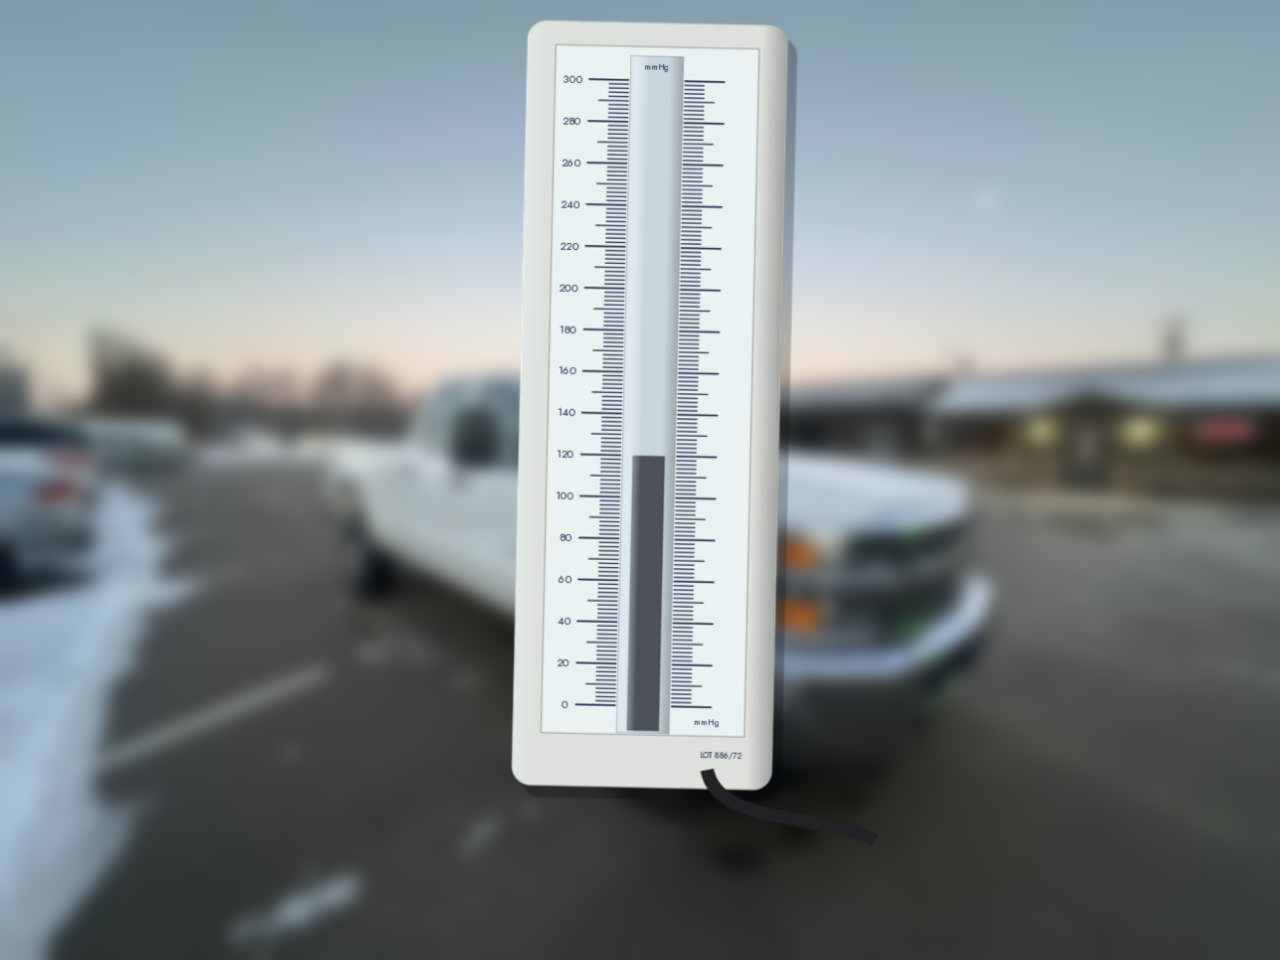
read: {"value": 120, "unit": "mmHg"}
